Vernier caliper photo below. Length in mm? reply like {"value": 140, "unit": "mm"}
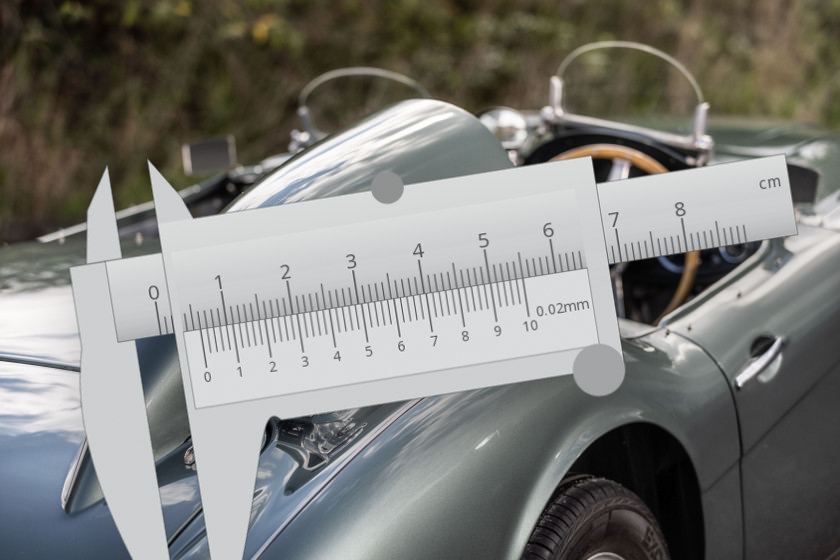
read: {"value": 6.0, "unit": "mm"}
